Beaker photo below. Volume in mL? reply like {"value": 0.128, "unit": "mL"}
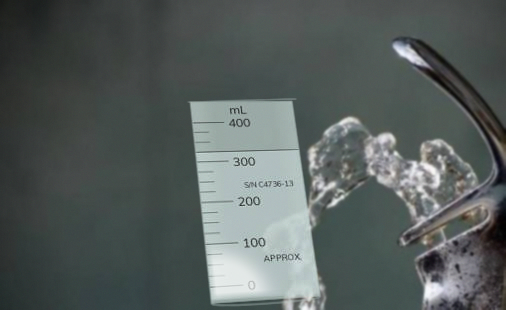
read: {"value": 325, "unit": "mL"}
